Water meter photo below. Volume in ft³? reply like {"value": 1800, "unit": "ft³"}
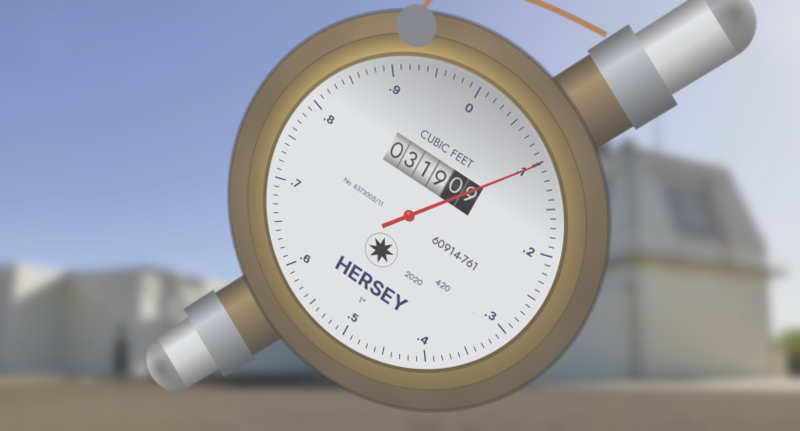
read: {"value": 31909.10, "unit": "ft³"}
